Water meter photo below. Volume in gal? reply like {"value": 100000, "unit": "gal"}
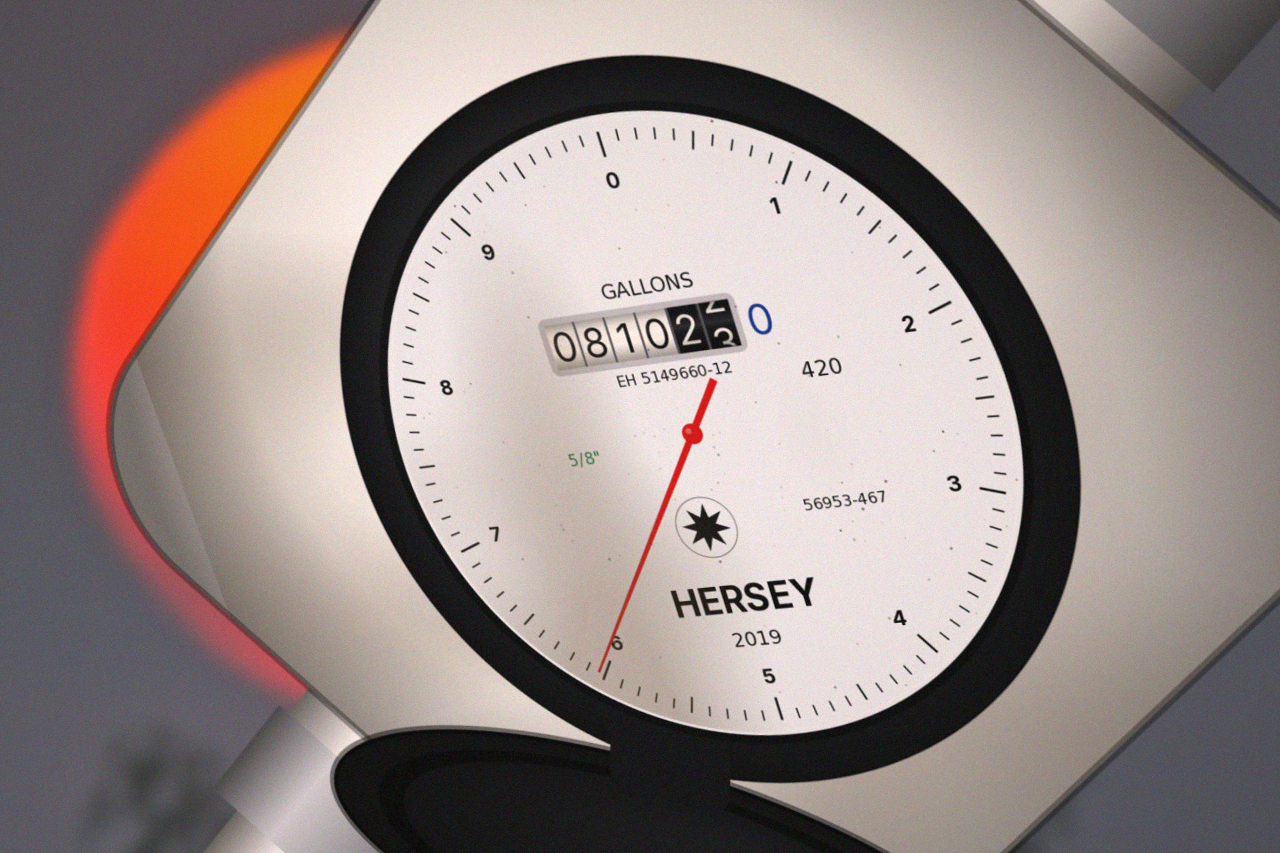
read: {"value": 810226.0, "unit": "gal"}
